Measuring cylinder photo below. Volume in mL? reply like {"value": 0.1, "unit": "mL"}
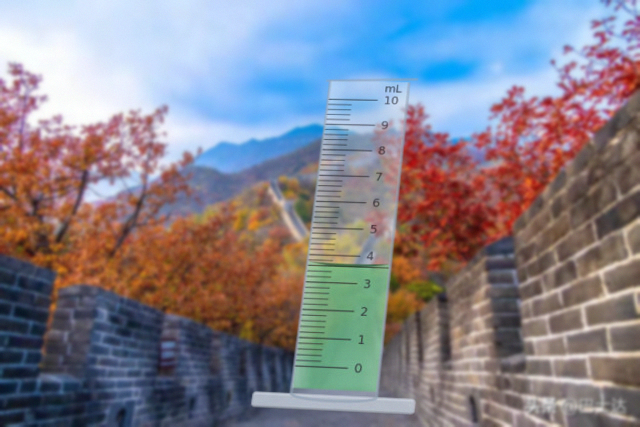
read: {"value": 3.6, "unit": "mL"}
